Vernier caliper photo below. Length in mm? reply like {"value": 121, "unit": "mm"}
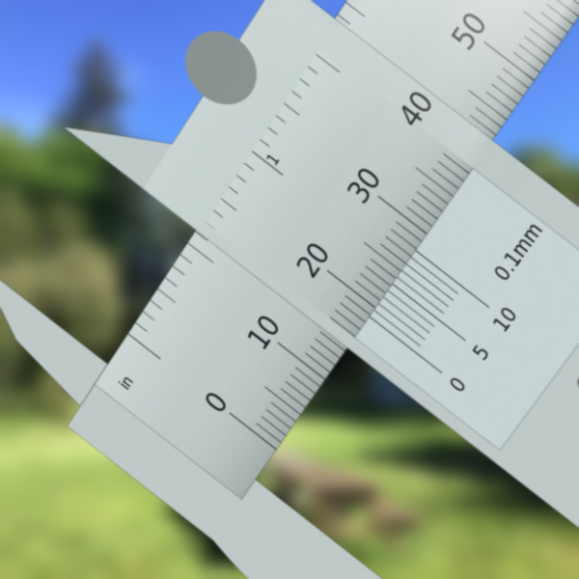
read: {"value": 18.8, "unit": "mm"}
